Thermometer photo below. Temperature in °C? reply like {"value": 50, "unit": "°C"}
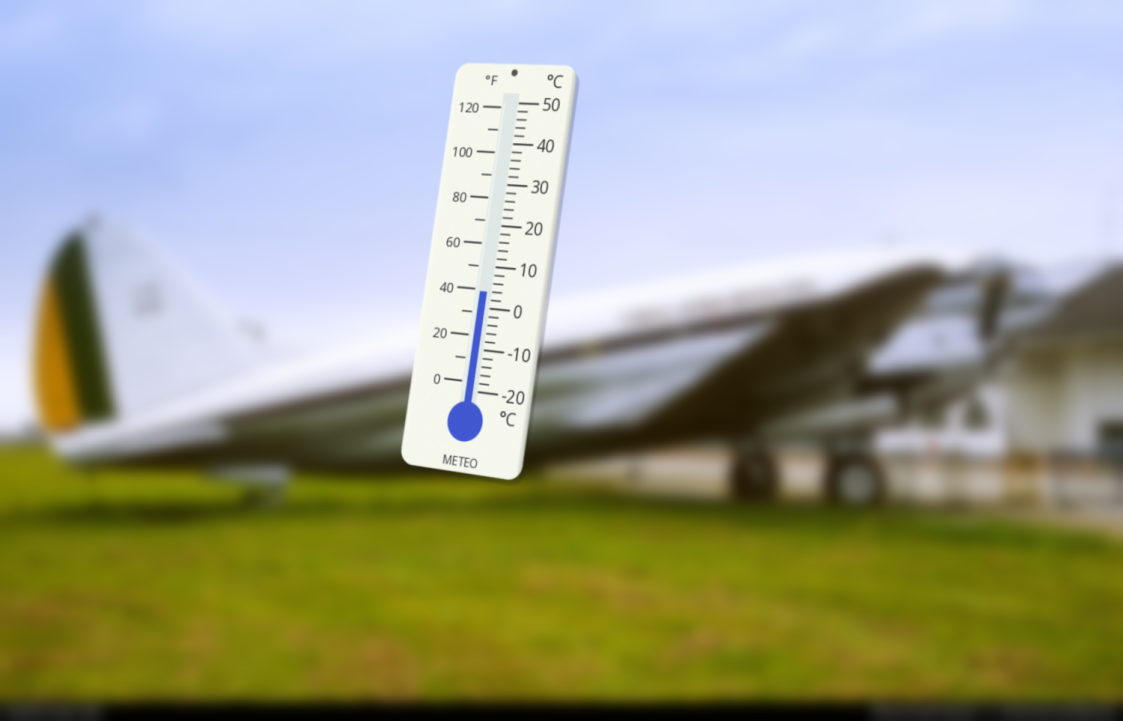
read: {"value": 4, "unit": "°C"}
